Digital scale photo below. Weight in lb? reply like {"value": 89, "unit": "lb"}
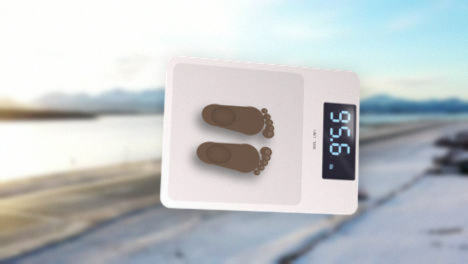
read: {"value": 95.6, "unit": "lb"}
